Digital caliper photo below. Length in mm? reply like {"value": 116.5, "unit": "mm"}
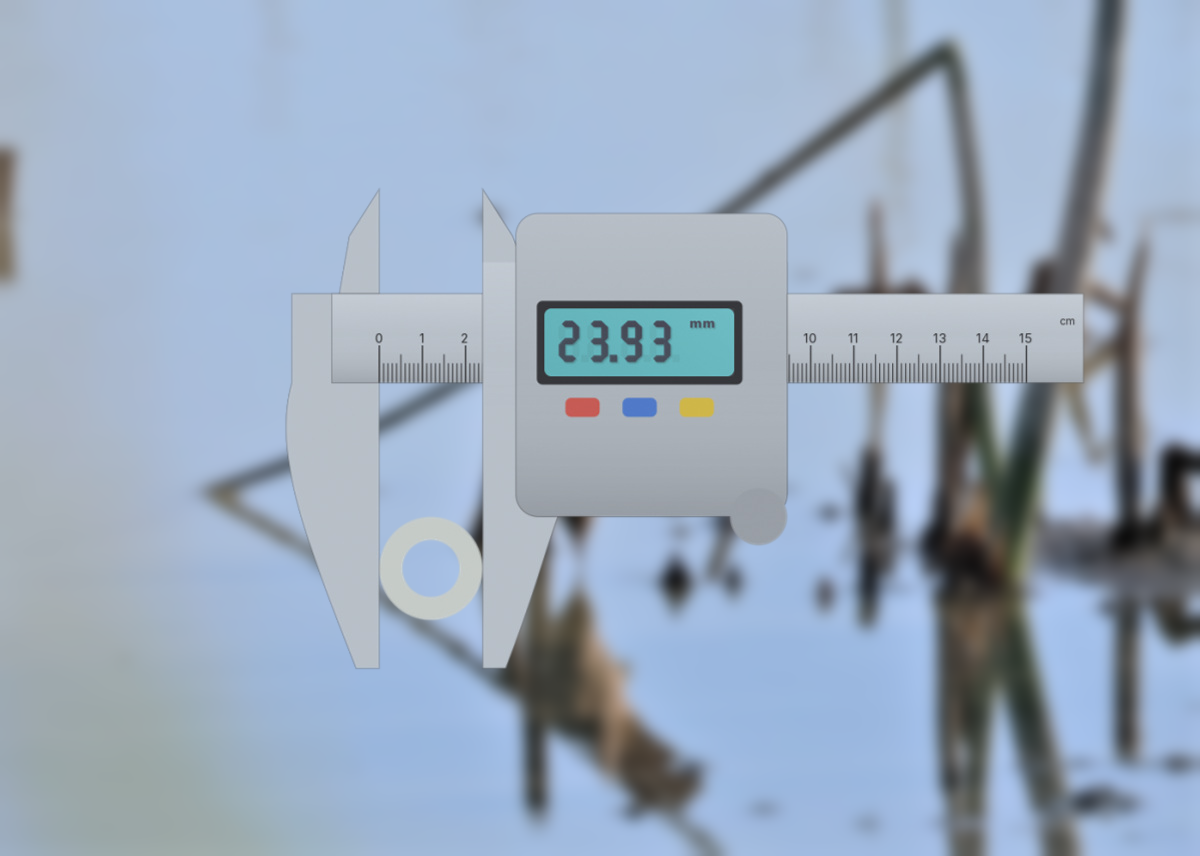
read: {"value": 23.93, "unit": "mm"}
